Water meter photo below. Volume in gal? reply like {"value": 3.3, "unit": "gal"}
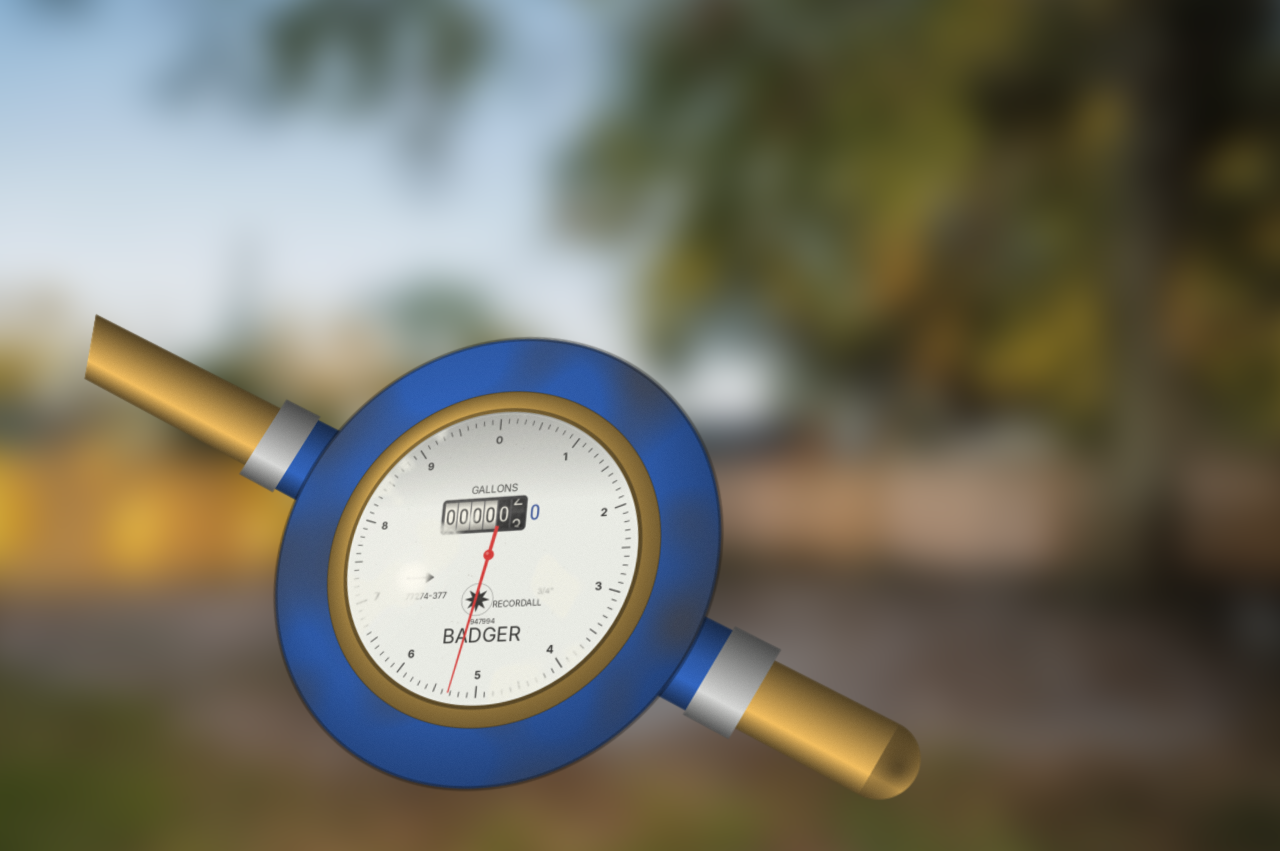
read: {"value": 25.3, "unit": "gal"}
